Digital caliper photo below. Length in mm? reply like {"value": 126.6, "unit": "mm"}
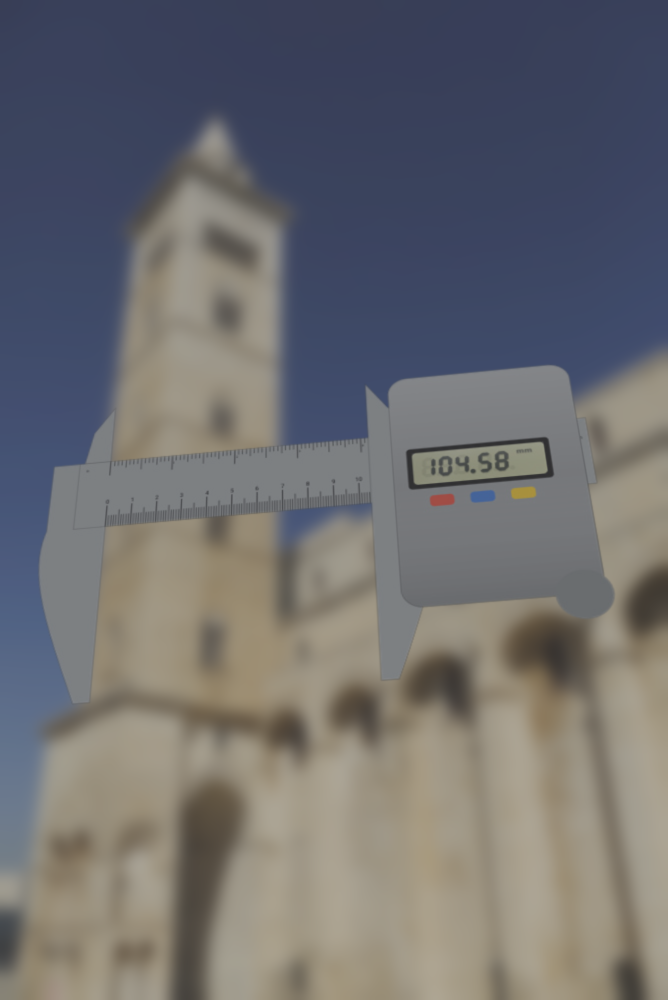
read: {"value": 104.58, "unit": "mm"}
